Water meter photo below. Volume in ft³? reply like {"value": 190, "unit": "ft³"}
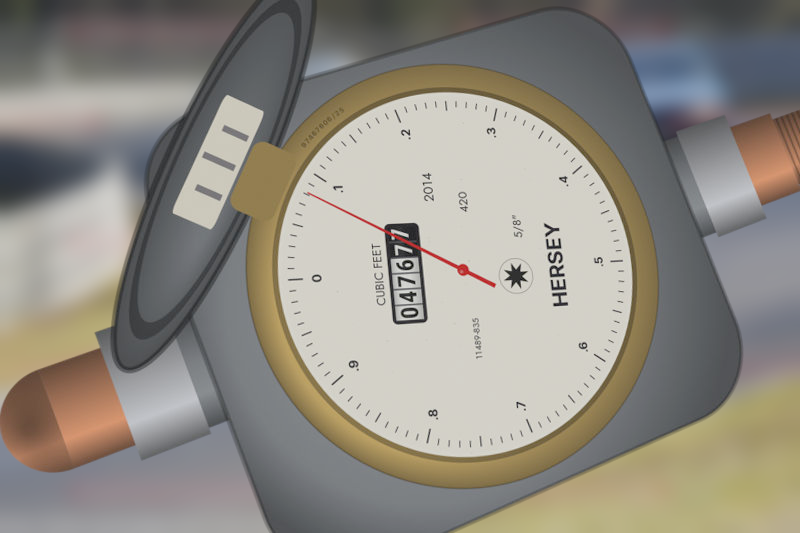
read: {"value": 47677.08, "unit": "ft³"}
